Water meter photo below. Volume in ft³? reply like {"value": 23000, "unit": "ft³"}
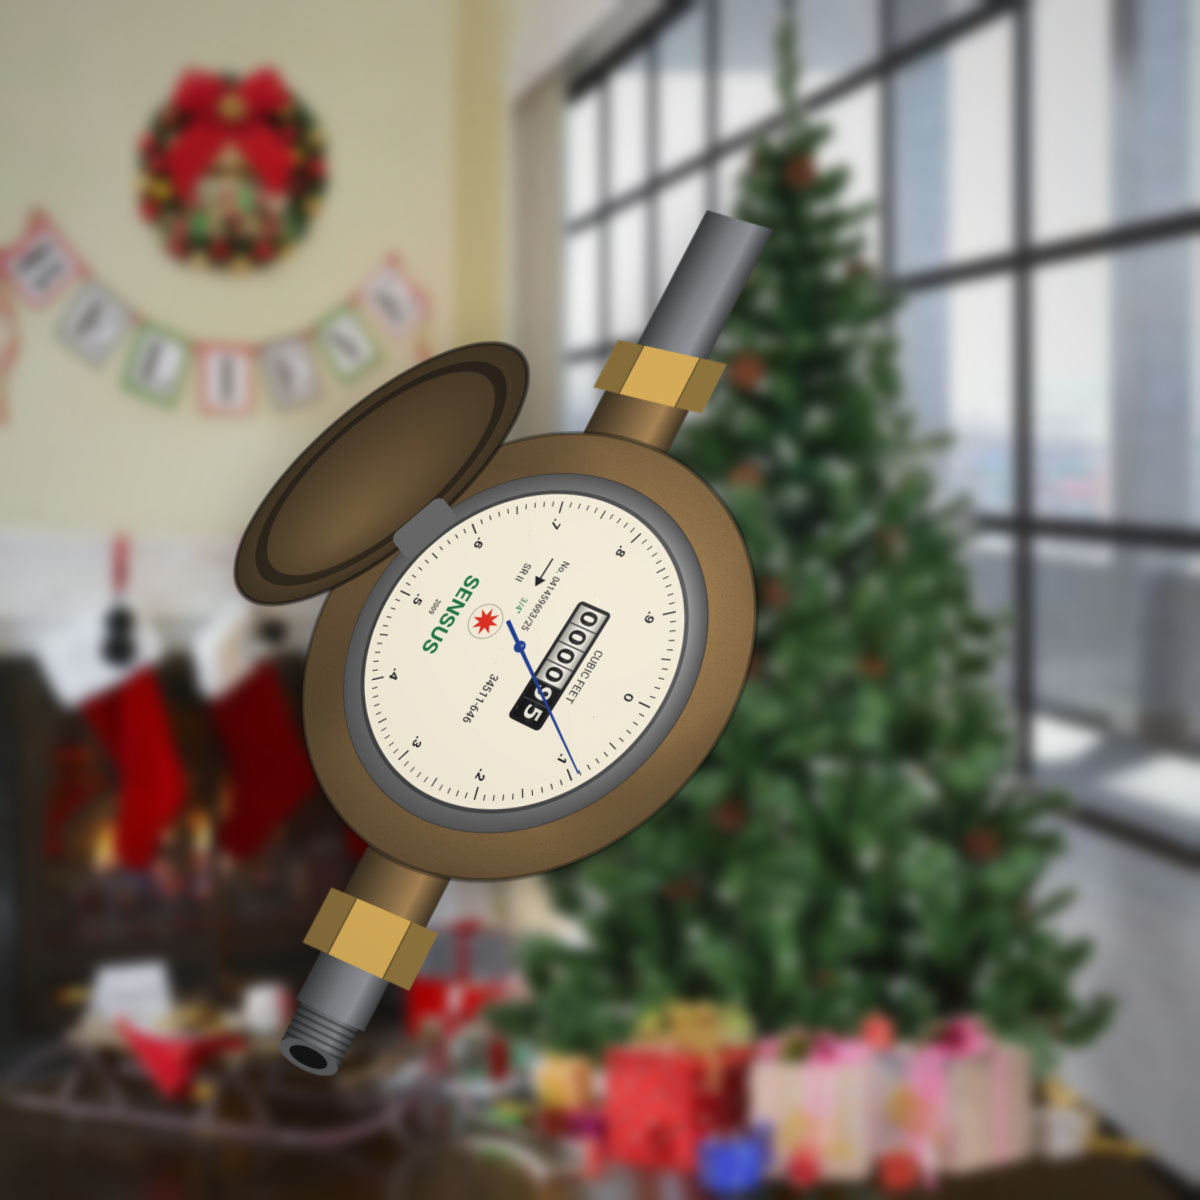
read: {"value": 95.09, "unit": "ft³"}
